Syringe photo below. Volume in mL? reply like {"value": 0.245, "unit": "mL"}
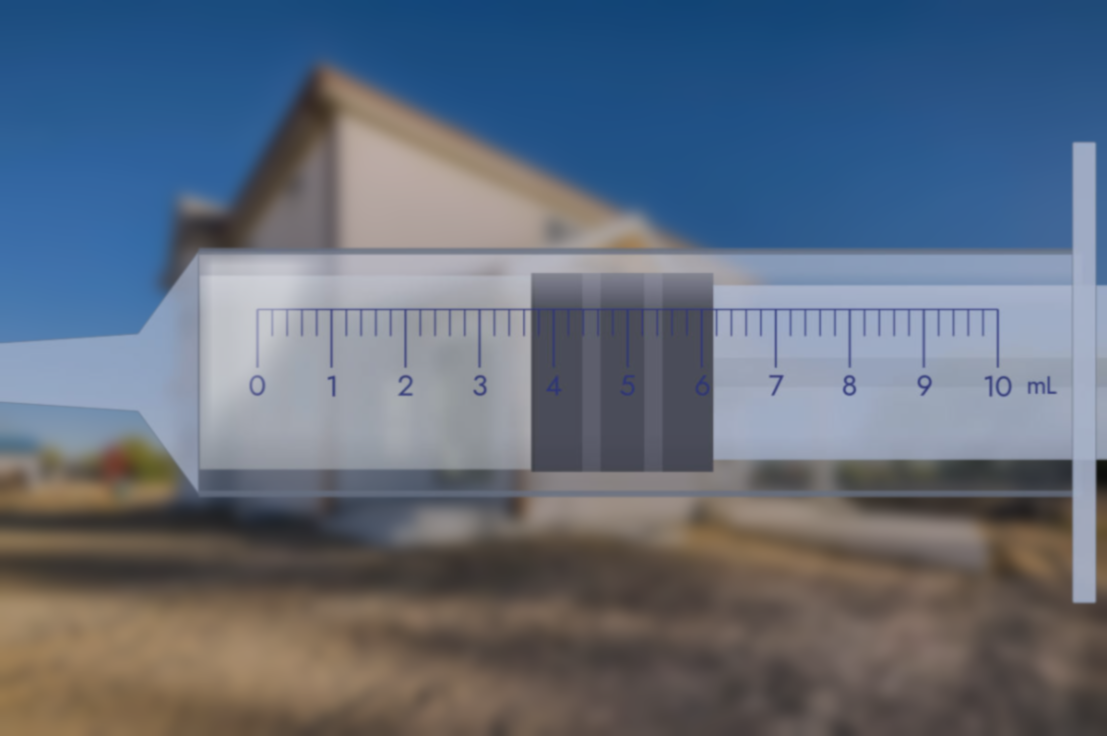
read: {"value": 3.7, "unit": "mL"}
